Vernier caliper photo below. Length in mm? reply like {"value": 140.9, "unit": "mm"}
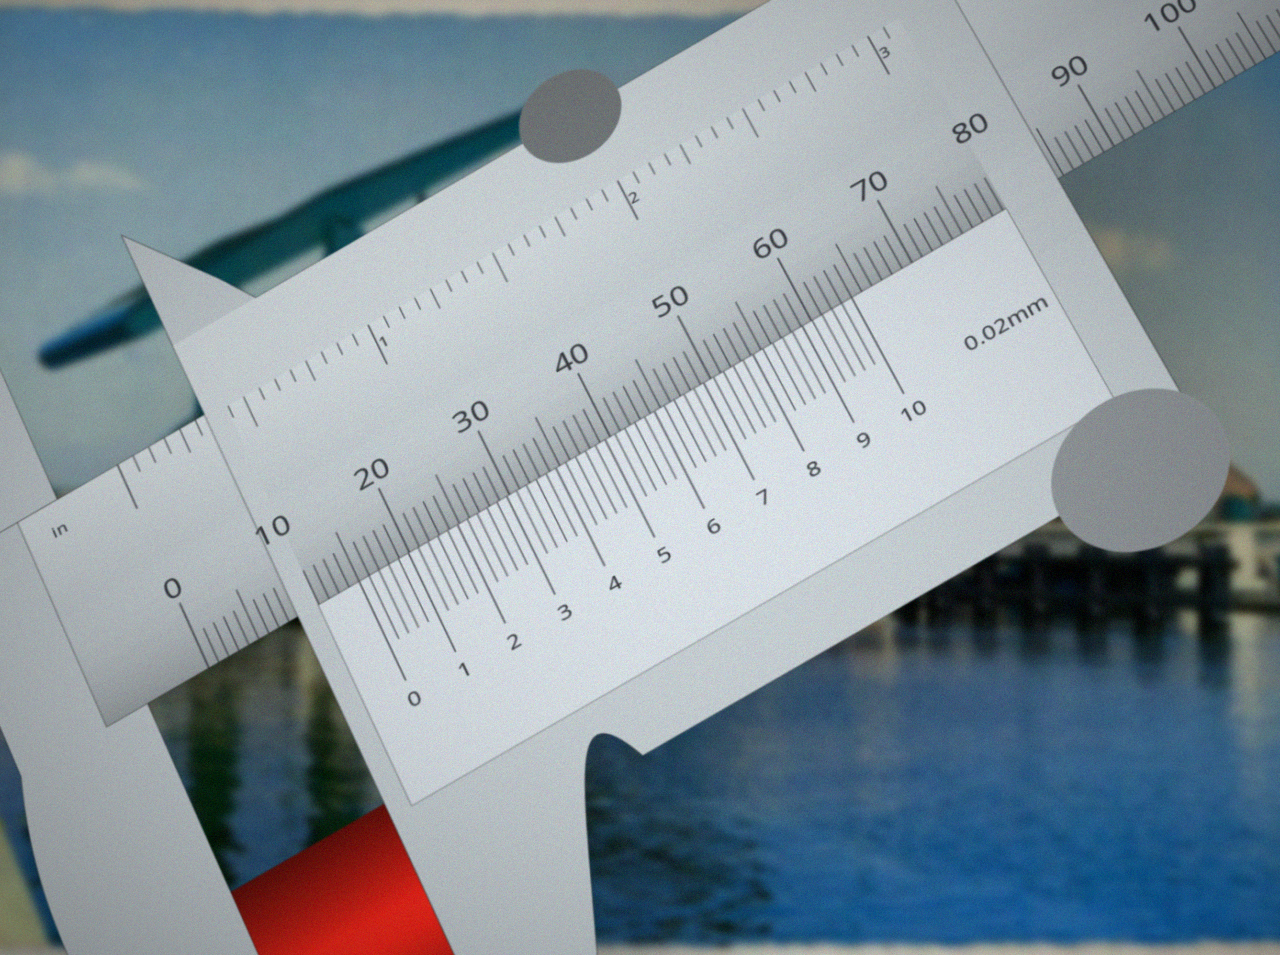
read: {"value": 15.0, "unit": "mm"}
